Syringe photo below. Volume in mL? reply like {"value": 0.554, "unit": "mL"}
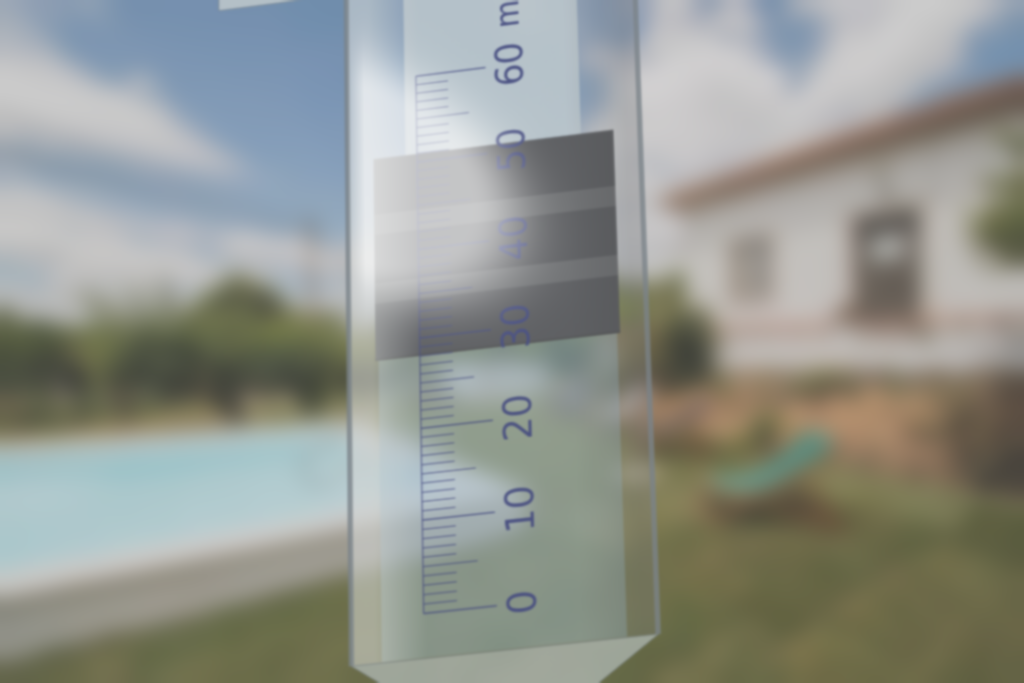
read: {"value": 28, "unit": "mL"}
